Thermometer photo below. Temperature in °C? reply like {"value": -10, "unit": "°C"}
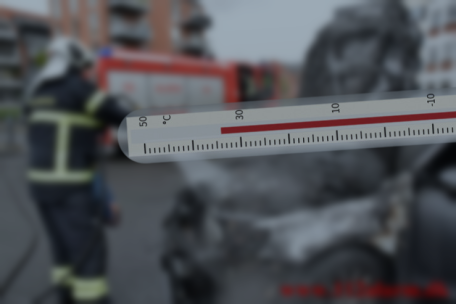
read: {"value": 34, "unit": "°C"}
